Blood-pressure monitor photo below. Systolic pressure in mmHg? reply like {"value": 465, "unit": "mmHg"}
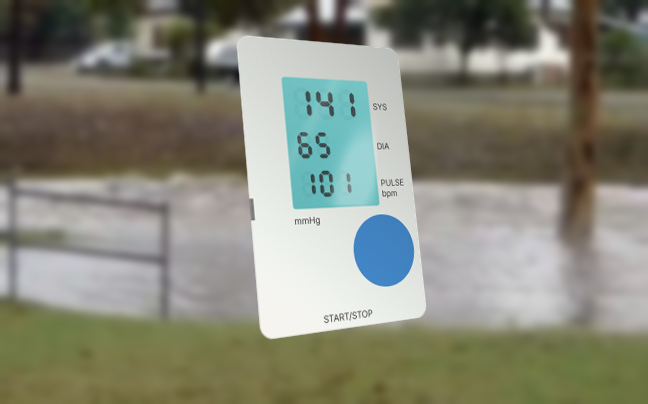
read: {"value": 141, "unit": "mmHg"}
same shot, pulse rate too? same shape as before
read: {"value": 101, "unit": "bpm"}
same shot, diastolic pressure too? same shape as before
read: {"value": 65, "unit": "mmHg"}
